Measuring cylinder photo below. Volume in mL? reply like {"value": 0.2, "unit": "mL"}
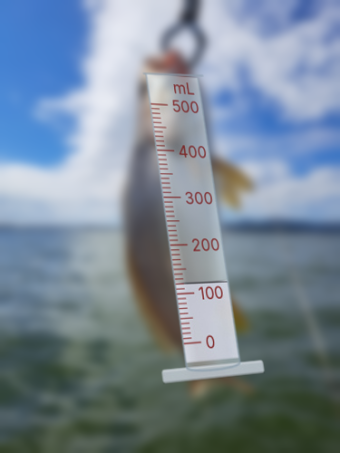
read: {"value": 120, "unit": "mL"}
